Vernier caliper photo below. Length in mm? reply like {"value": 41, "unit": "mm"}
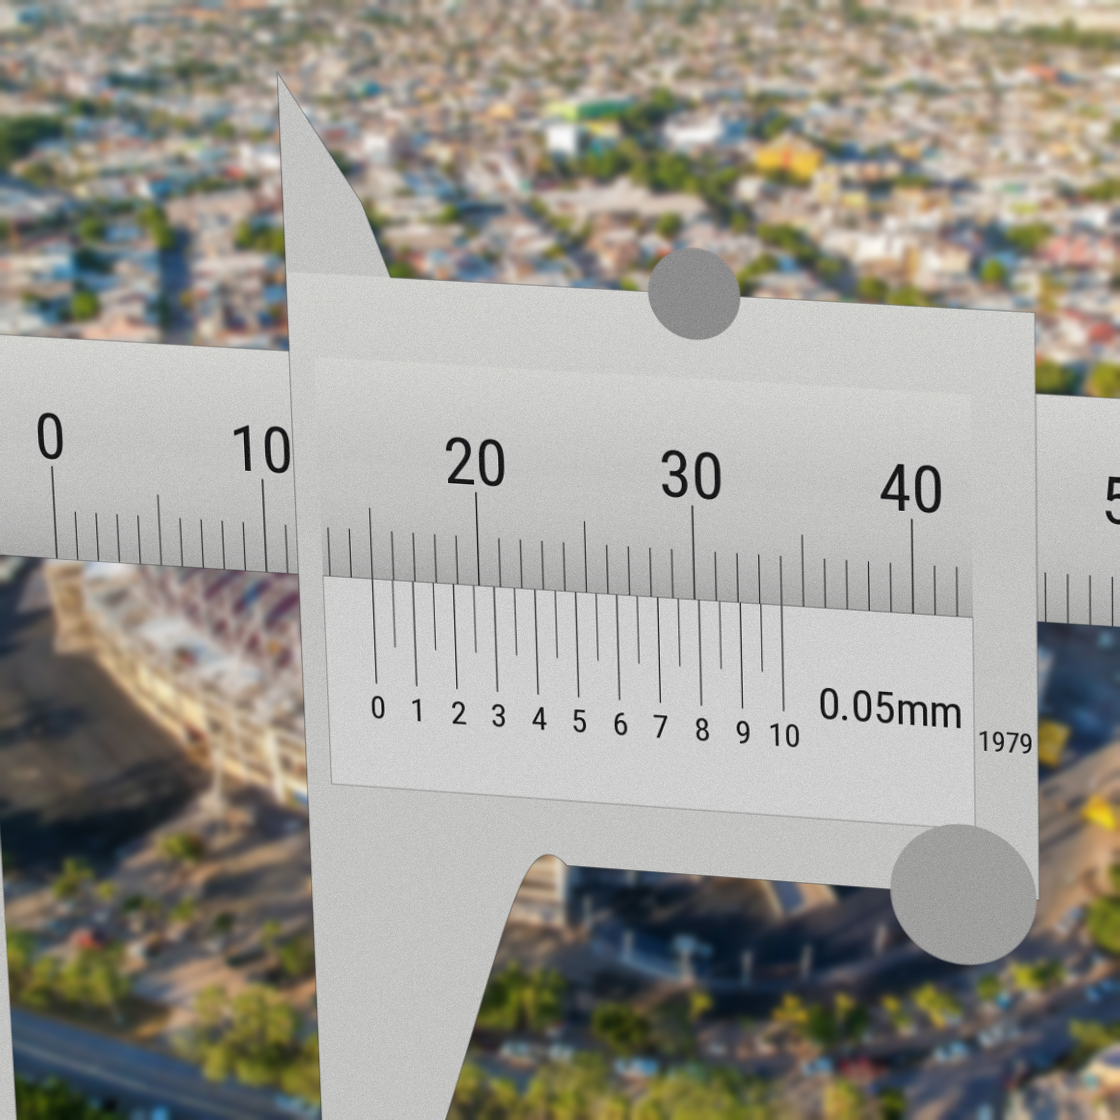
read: {"value": 15.0, "unit": "mm"}
